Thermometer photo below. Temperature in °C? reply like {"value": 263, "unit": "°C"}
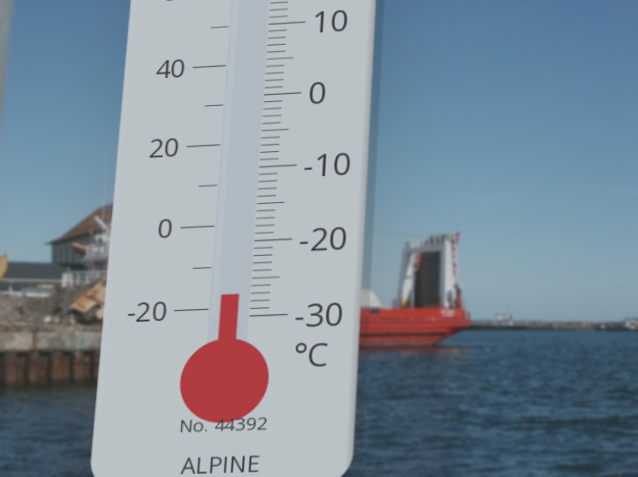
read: {"value": -27, "unit": "°C"}
